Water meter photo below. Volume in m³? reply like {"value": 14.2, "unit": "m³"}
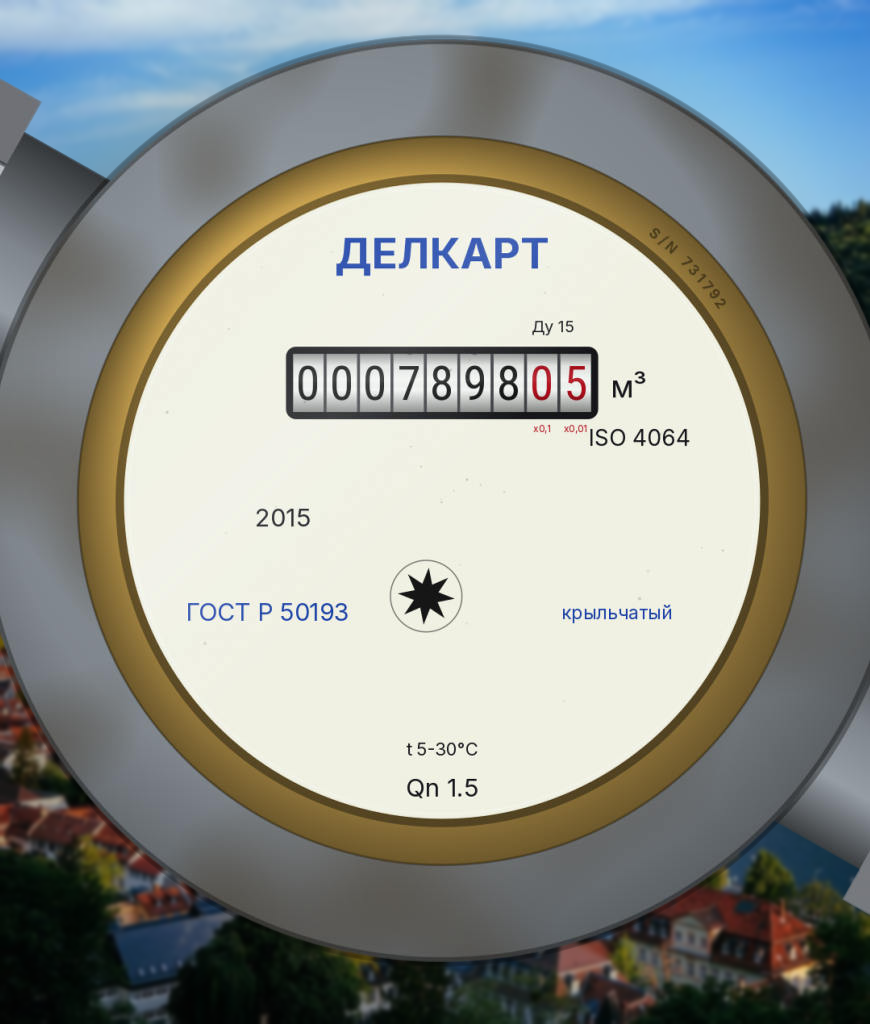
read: {"value": 7898.05, "unit": "m³"}
